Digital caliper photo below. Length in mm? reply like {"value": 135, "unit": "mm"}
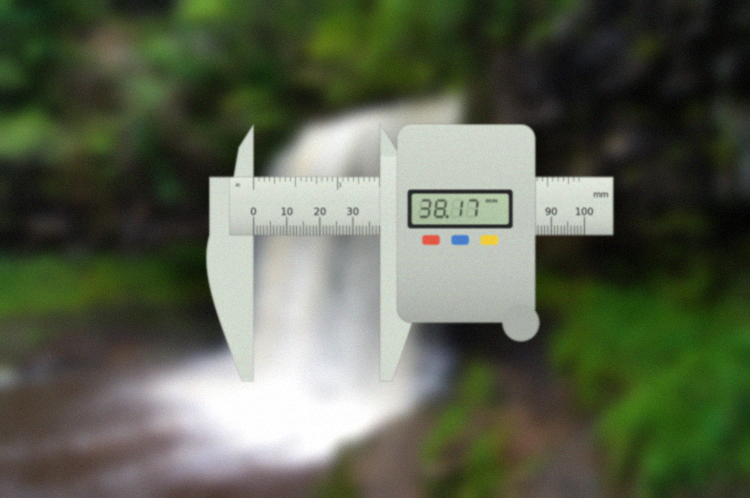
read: {"value": 38.17, "unit": "mm"}
